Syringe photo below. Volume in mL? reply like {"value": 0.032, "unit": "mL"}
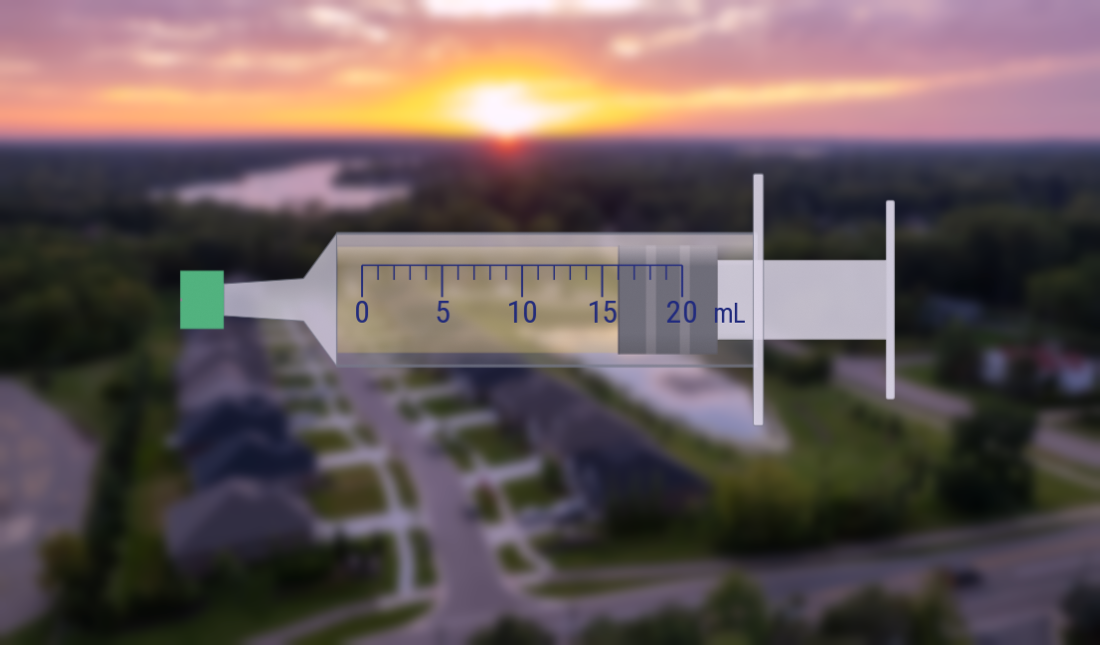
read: {"value": 16, "unit": "mL"}
